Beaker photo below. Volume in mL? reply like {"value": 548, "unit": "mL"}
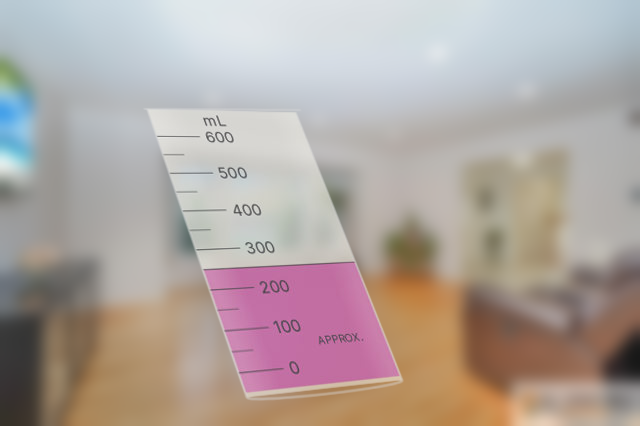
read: {"value": 250, "unit": "mL"}
